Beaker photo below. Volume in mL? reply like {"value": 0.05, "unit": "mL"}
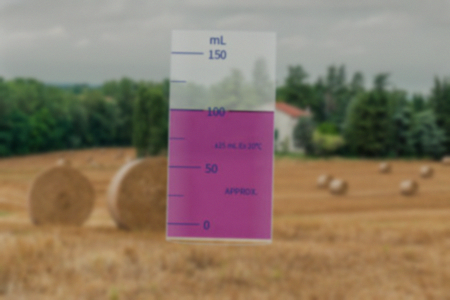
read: {"value": 100, "unit": "mL"}
